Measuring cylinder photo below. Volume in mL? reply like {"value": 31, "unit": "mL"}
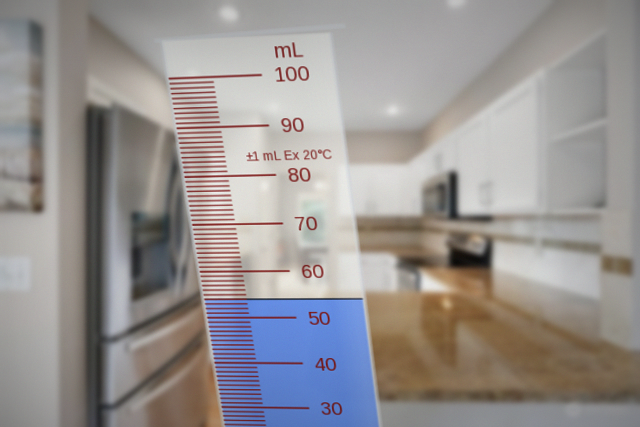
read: {"value": 54, "unit": "mL"}
